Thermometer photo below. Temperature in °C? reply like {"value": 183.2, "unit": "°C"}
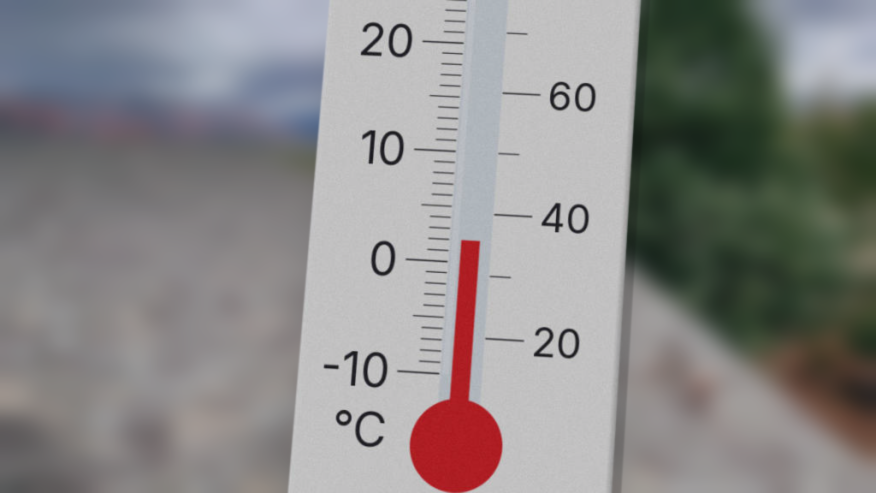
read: {"value": 2, "unit": "°C"}
